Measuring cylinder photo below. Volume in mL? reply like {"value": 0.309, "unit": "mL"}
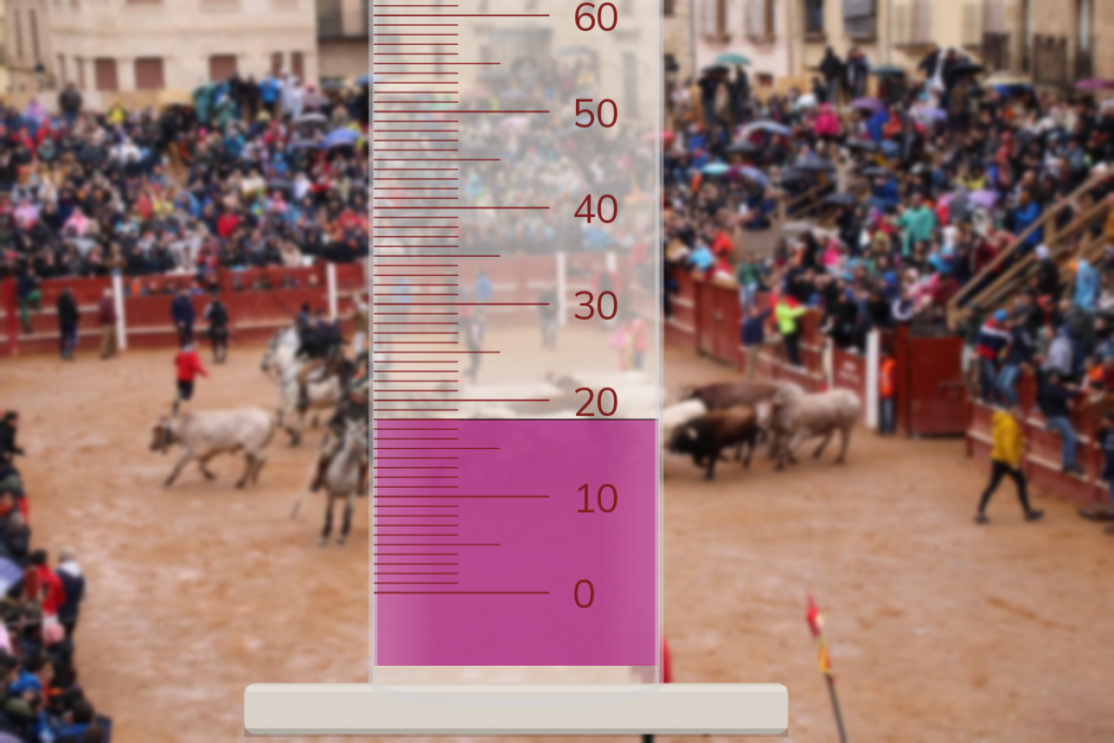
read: {"value": 18, "unit": "mL"}
